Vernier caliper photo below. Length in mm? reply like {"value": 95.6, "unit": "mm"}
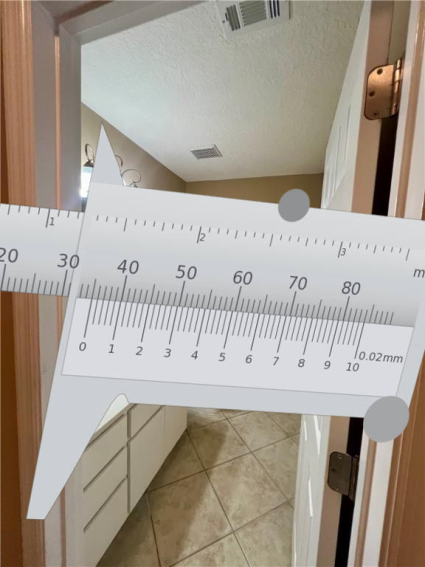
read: {"value": 35.0, "unit": "mm"}
